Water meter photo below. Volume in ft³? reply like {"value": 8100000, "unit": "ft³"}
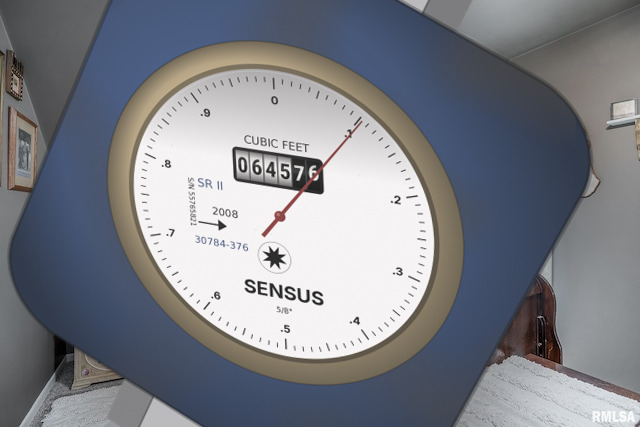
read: {"value": 64576.10, "unit": "ft³"}
